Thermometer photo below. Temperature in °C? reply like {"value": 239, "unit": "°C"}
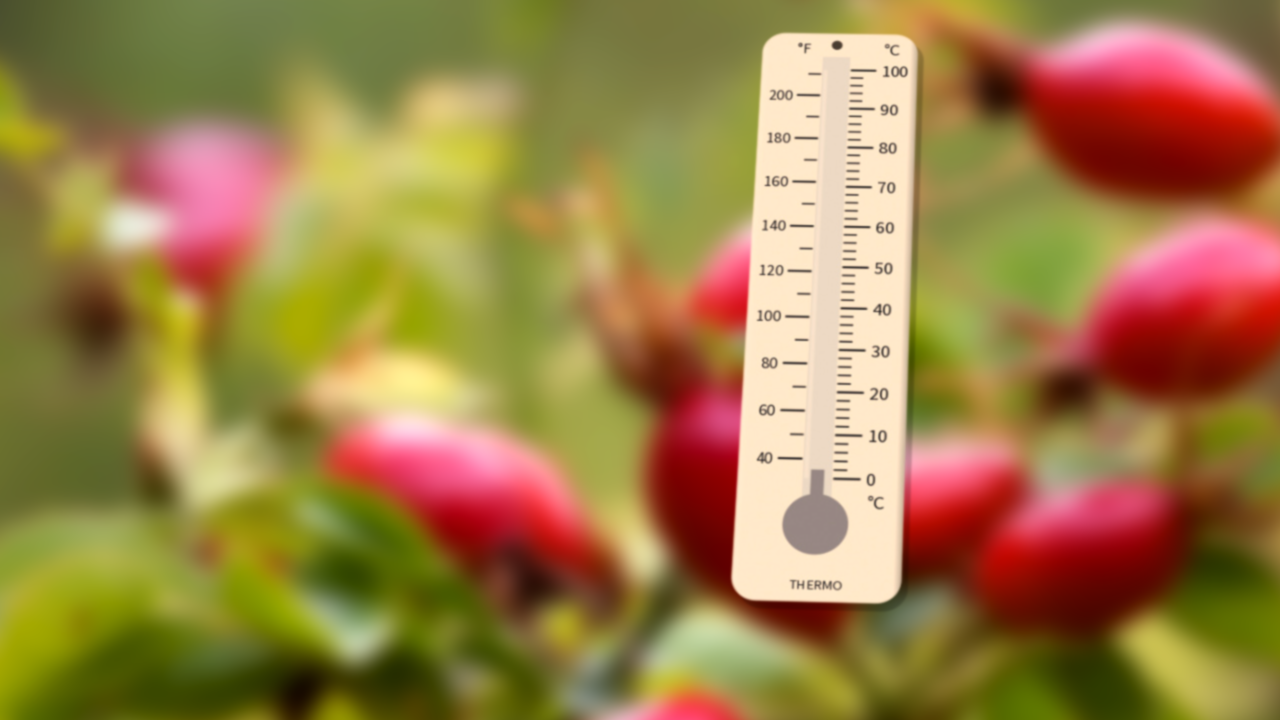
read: {"value": 2, "unit": "°C"}
